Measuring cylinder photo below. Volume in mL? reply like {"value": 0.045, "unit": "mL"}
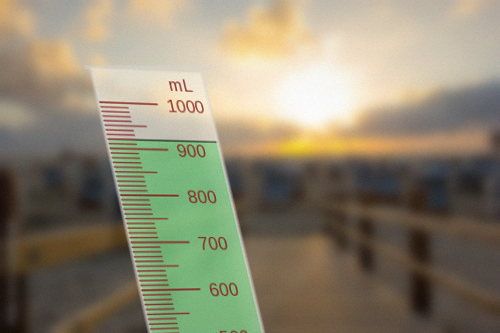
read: {"value": 920, "unit": "mL"}
